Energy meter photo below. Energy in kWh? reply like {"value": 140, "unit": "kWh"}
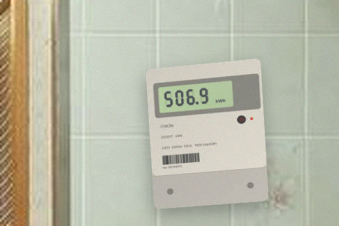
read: {"value": 506.9, "unit": "kWh"}
